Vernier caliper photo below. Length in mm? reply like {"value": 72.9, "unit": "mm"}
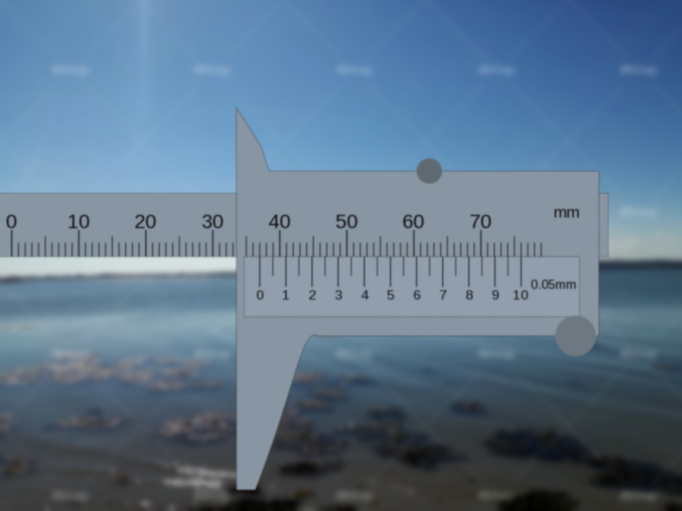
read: {"value": 37.0, "unit": "mm"}
